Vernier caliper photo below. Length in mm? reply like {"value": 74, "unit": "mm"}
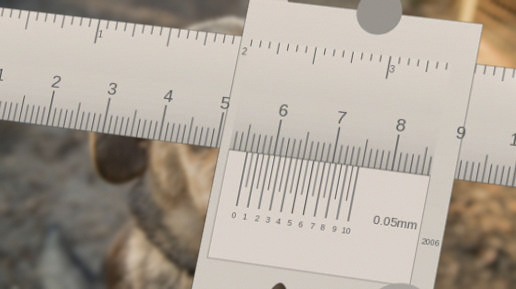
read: {"value": 55.4, "unit": "mm"}
